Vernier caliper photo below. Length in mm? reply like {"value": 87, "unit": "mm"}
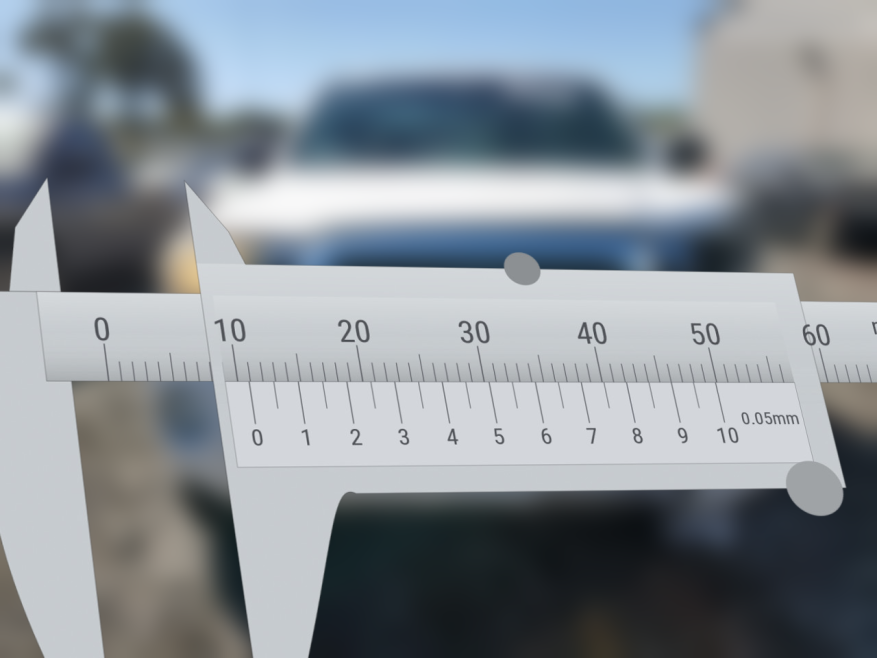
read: {"value": 10.9, "unit": "mm"}
